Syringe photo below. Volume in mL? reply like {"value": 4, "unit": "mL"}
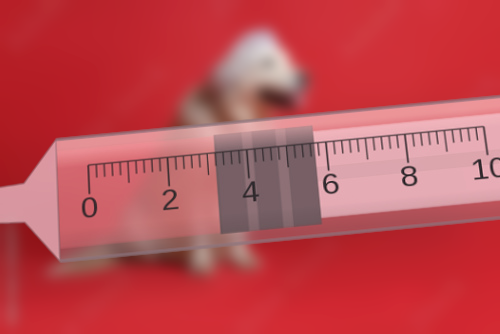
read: {"value": 3.2, "unit": "mL"}
